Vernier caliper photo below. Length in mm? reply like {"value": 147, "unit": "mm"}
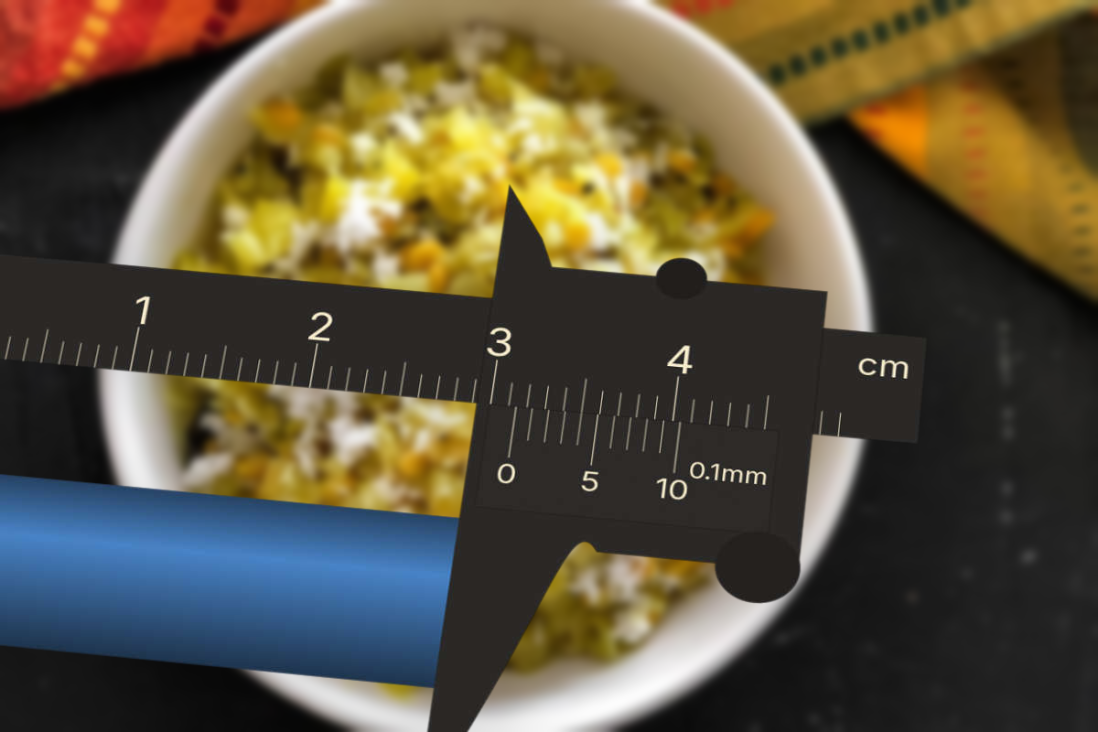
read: {"value": 31.4, "unit": "mm"}
